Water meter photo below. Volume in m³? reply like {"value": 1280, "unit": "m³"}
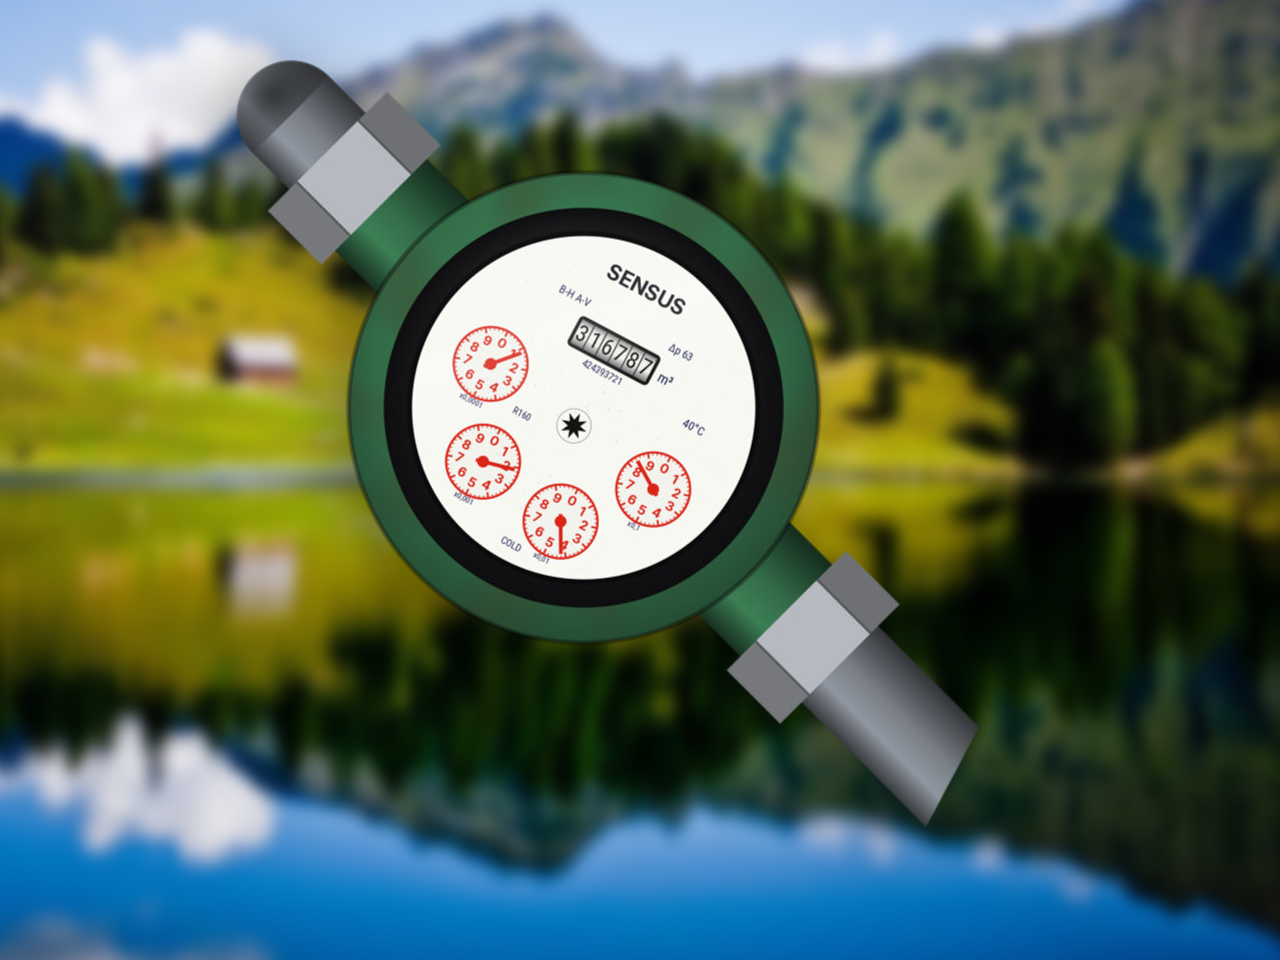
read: {"value": 316787.8421, "unit": "m³"}
